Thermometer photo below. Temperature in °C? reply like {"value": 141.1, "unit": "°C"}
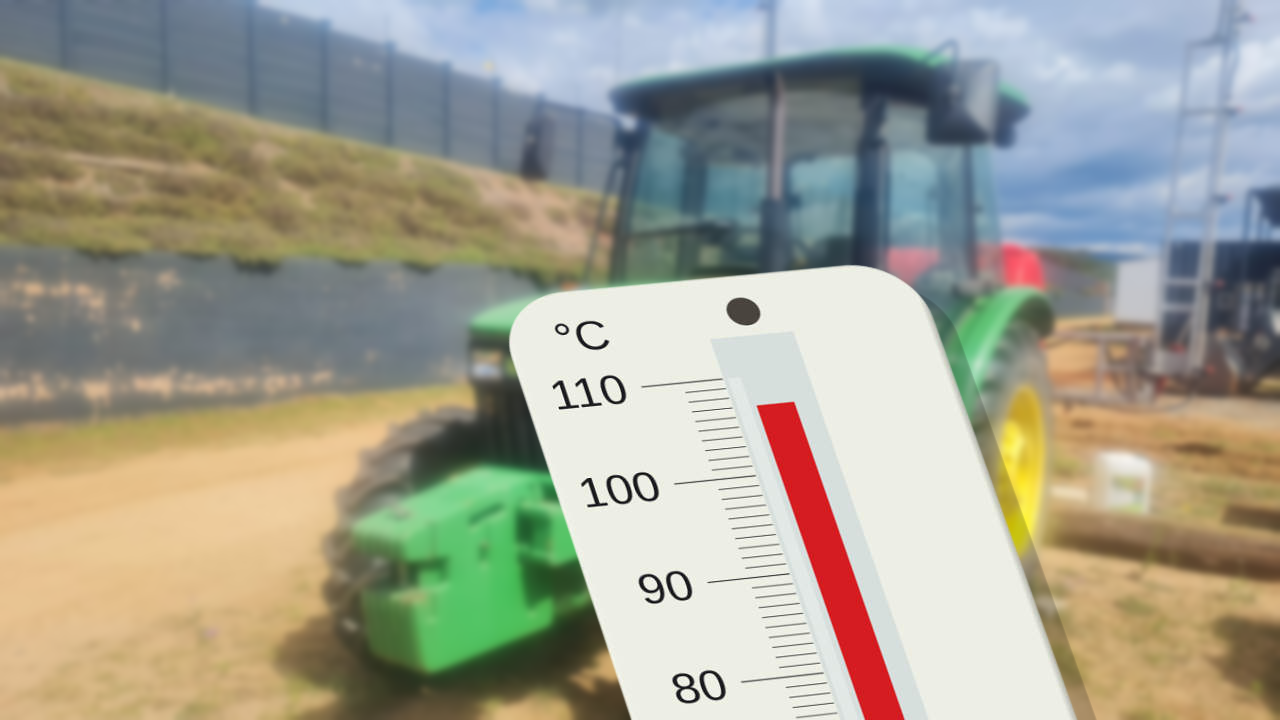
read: {"value": 107, "unit": "°C"}
